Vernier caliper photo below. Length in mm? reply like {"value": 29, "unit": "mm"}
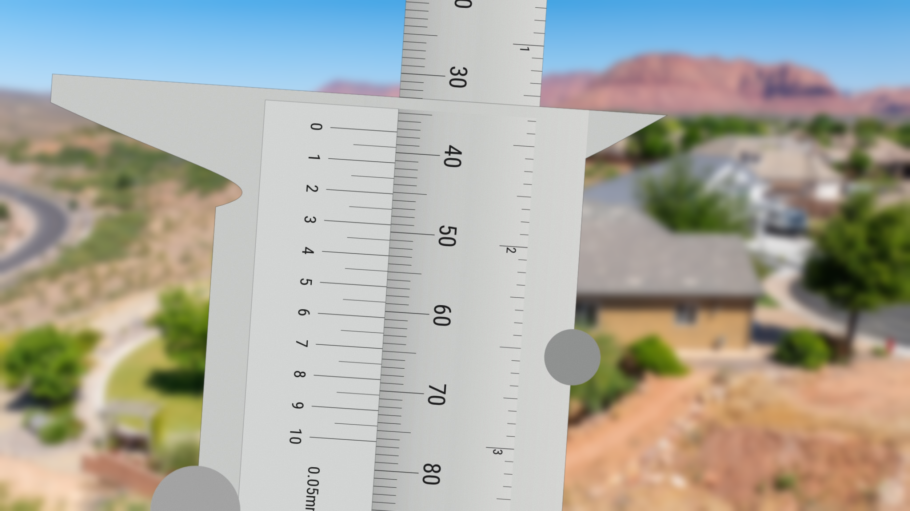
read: {"value": 37.4, "unit": "mm"}
